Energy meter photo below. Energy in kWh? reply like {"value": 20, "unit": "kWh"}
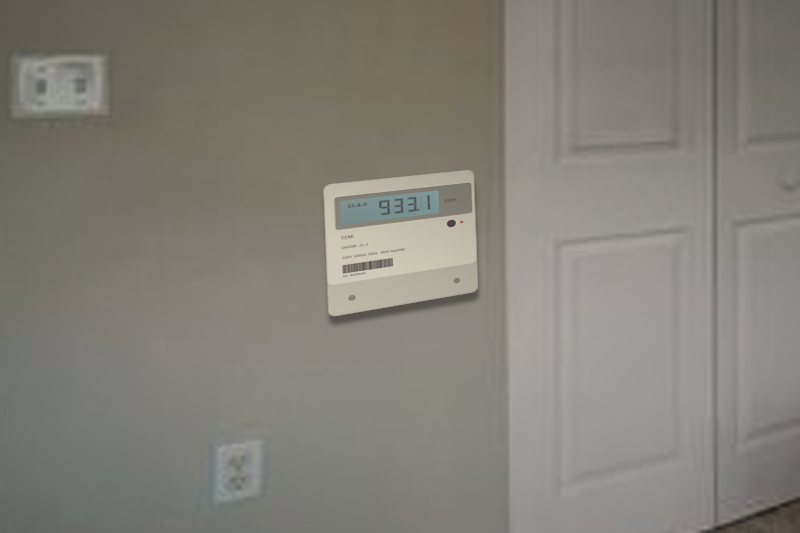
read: {"value": 933.1, "unit": "kWh"}
